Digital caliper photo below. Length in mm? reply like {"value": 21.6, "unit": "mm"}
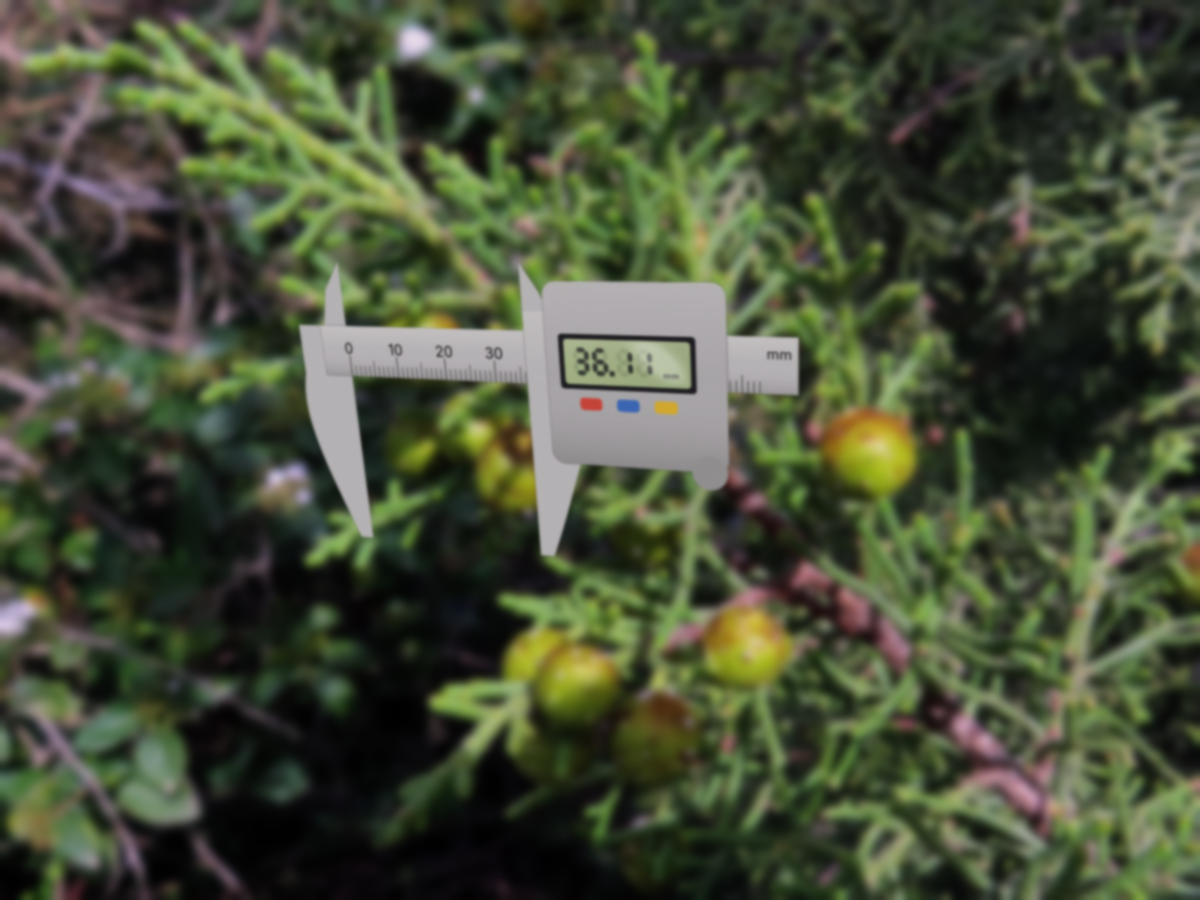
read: {"value": 36.11, "unit": "mm"}
